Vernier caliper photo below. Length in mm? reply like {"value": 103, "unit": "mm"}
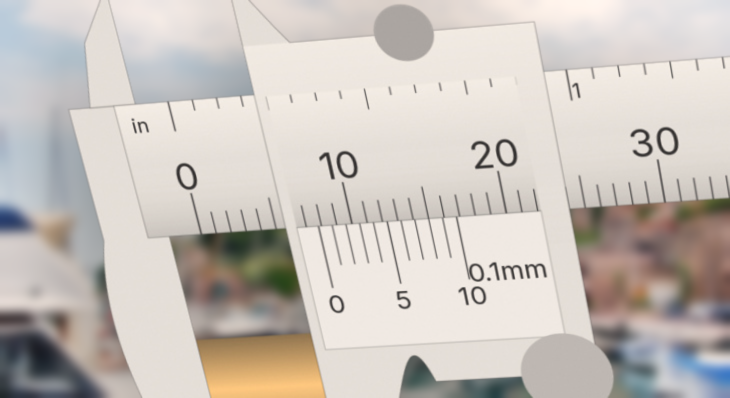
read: {"value": 7.8, "unit": "mm"}
